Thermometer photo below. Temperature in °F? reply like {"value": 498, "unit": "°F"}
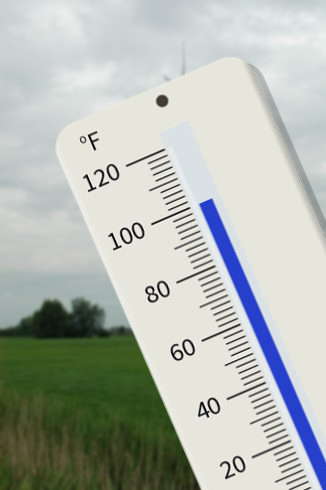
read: {"value": 100, "unit": "°F"}
